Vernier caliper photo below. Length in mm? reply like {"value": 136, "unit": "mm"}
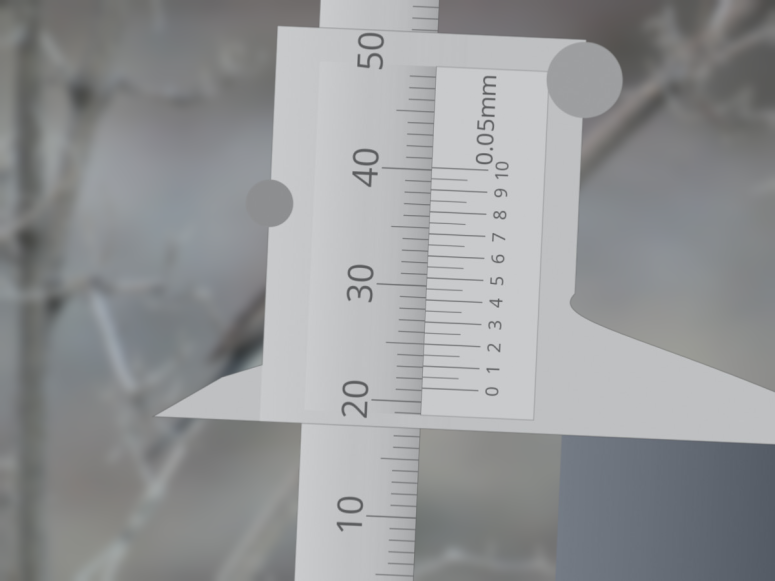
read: {"value": 21.2, "unit": "mm"}
